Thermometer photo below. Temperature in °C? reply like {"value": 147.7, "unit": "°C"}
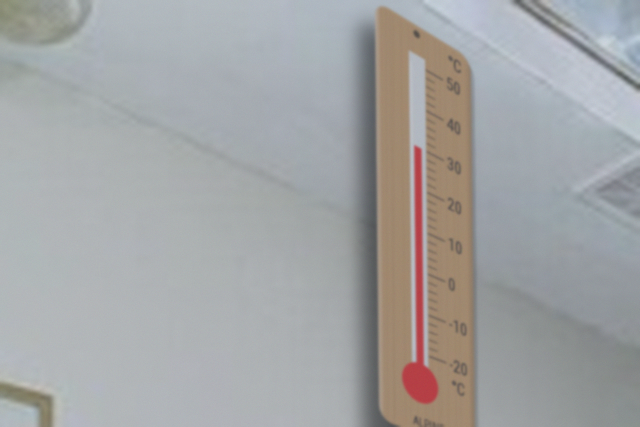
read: {"value": 30, "unit": "°C"}
